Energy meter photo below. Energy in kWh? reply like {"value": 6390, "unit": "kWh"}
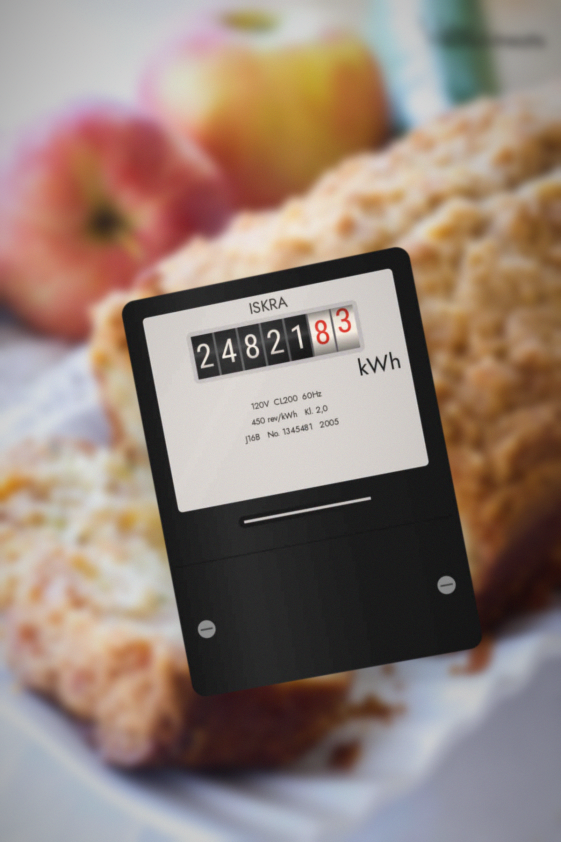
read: {"value": 24821.83, "unit": "kWh"}
